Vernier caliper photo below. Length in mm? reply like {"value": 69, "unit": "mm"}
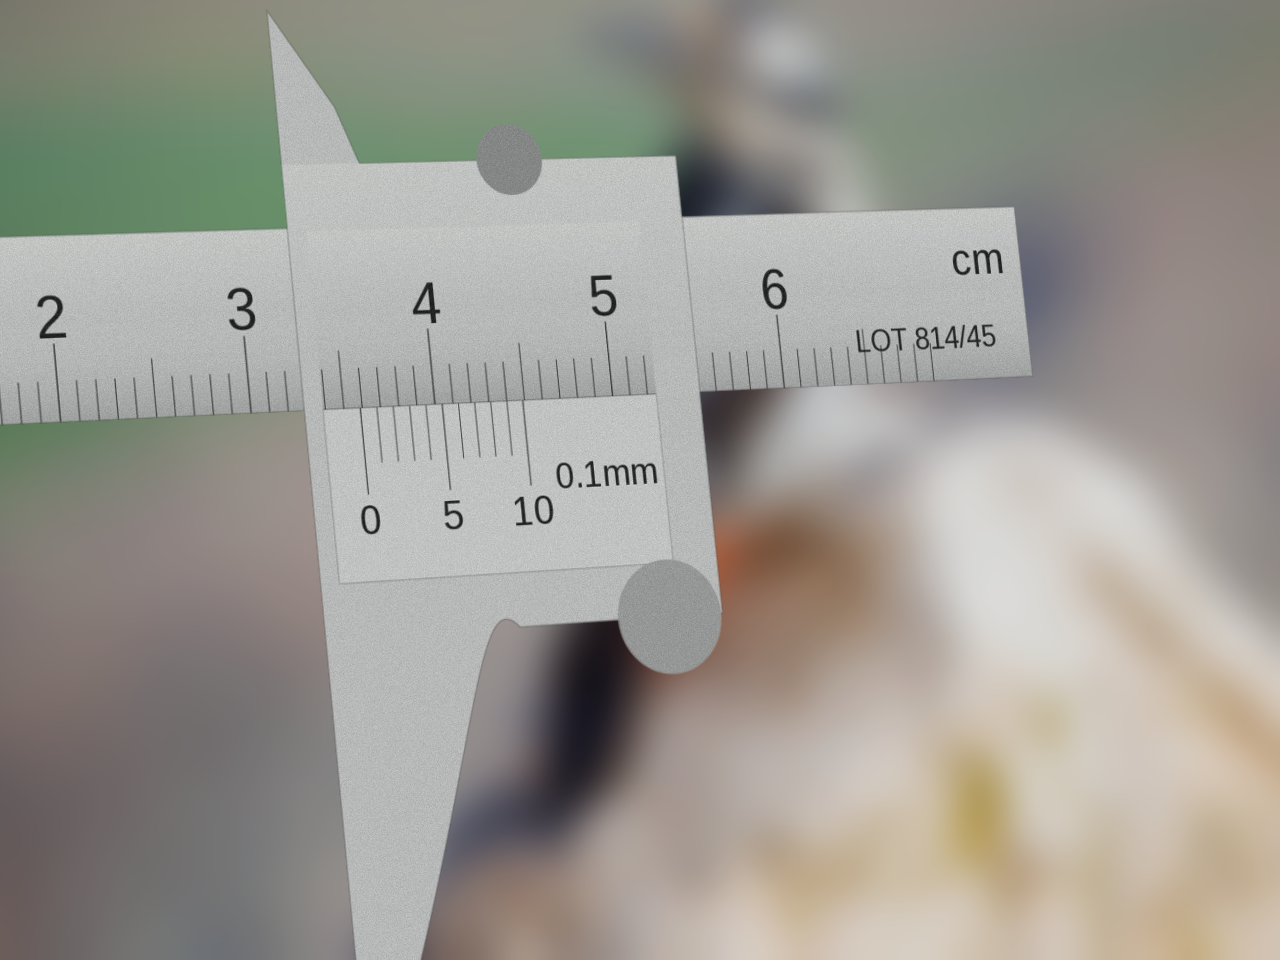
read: {"value": 35.9, "unit": "mm"}
